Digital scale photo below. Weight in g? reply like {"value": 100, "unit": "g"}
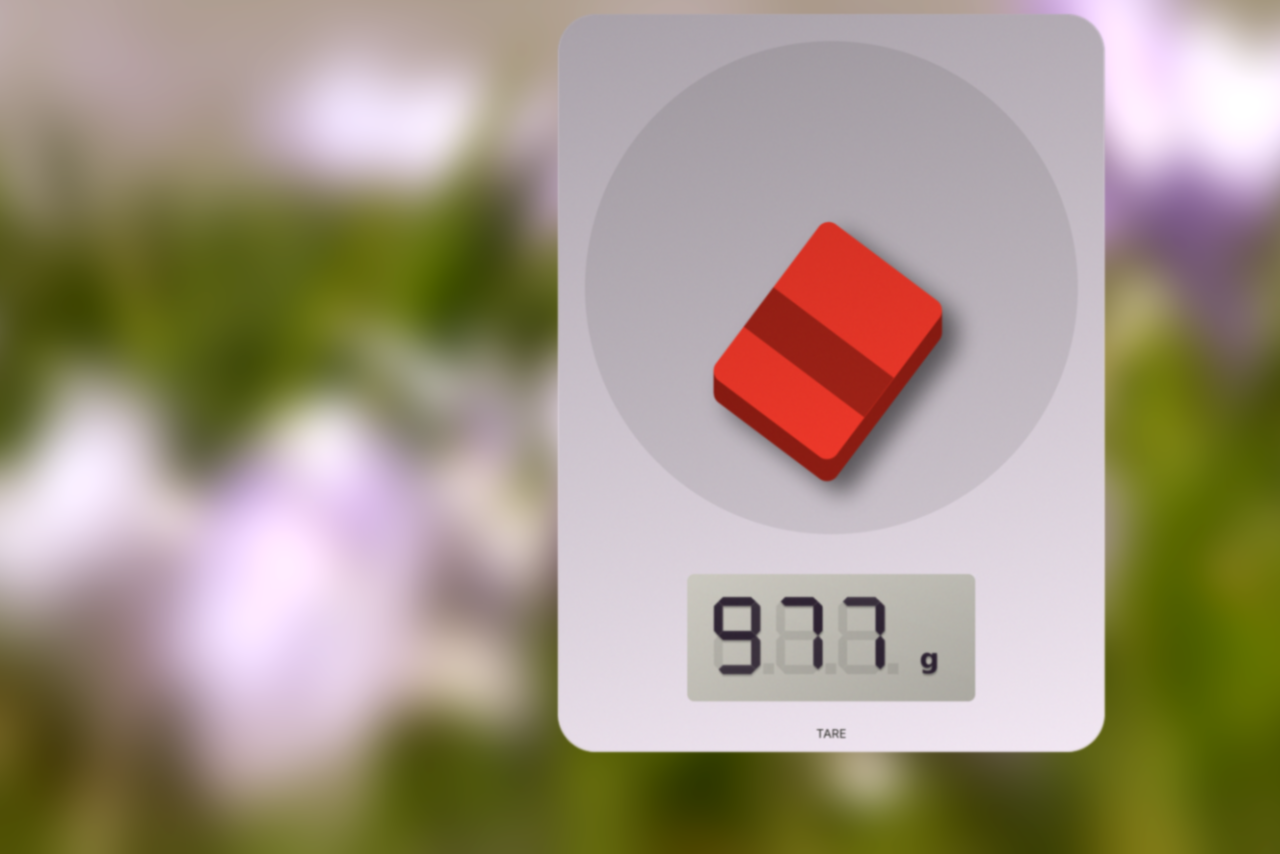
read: {"value": 977, "unit": "g"}
